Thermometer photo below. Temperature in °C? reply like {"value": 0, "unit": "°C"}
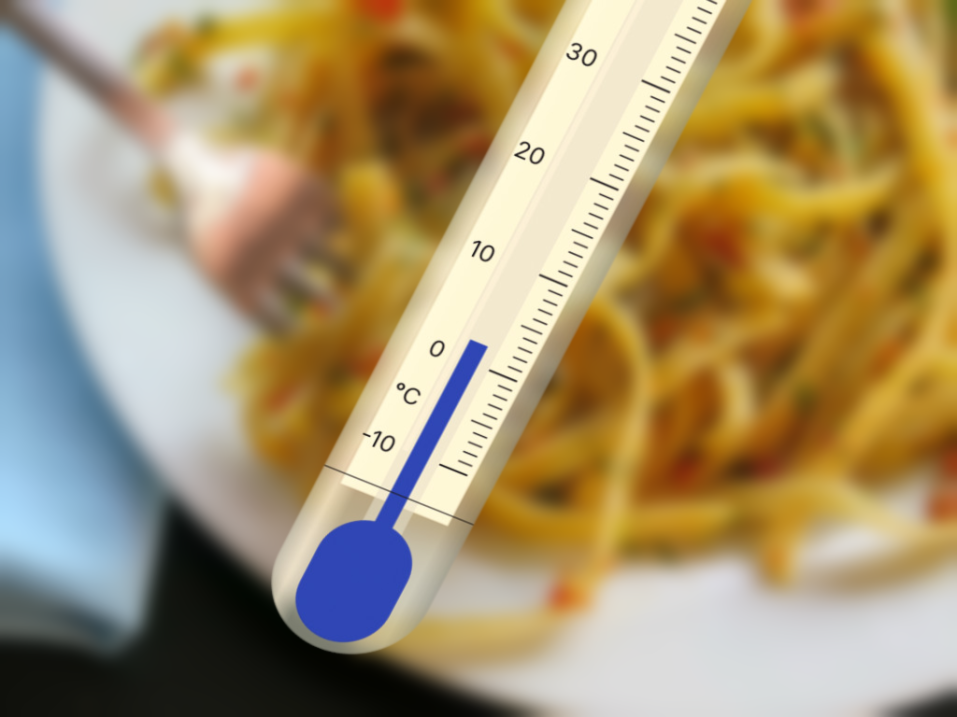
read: {"value": 2, "unit": "°C"}
